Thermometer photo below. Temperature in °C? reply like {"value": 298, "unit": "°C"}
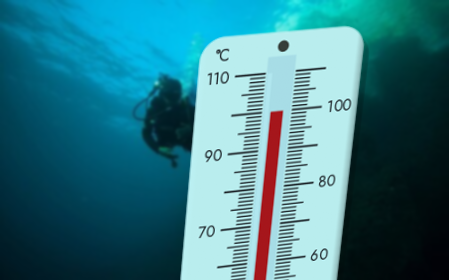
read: {"value": 100, "unit": "°C"}
